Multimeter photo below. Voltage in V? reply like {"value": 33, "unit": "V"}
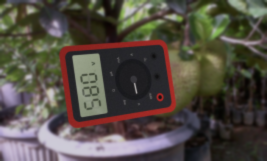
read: {"value": 580, "unit": "V"}
